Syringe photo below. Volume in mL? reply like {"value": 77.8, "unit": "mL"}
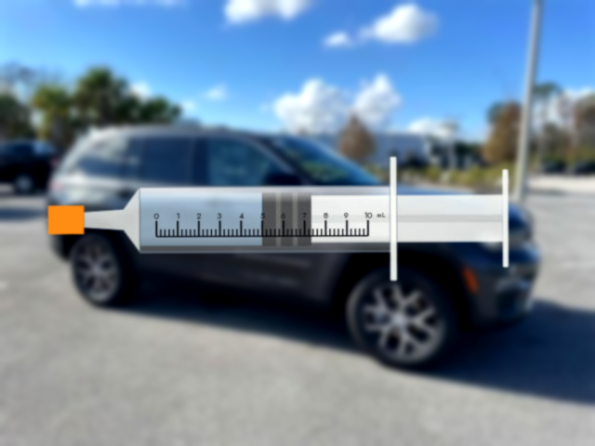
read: {"value": 5, "unit": "mL"}
